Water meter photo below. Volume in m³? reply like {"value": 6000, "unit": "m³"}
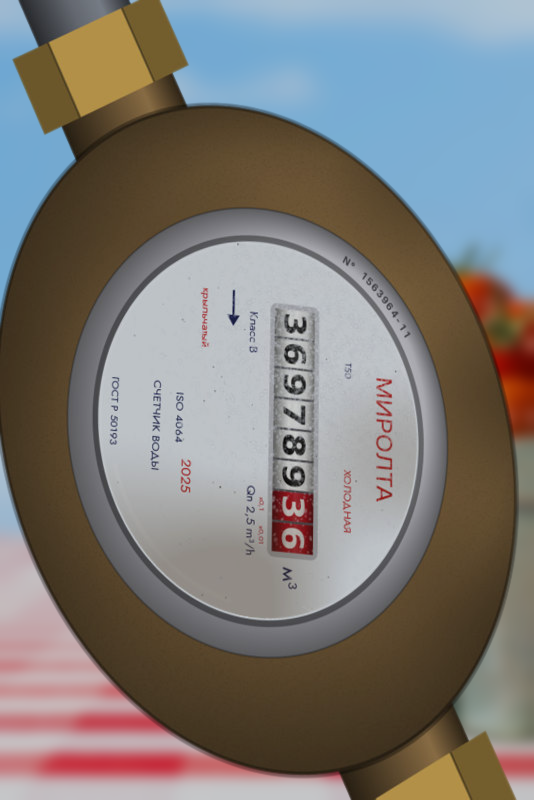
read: {"value": 369789.36, "unit": "m³"}
